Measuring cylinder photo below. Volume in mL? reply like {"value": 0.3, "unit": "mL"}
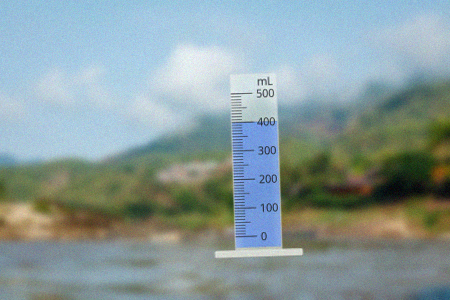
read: {"value": 400, "unit": "mL"}
